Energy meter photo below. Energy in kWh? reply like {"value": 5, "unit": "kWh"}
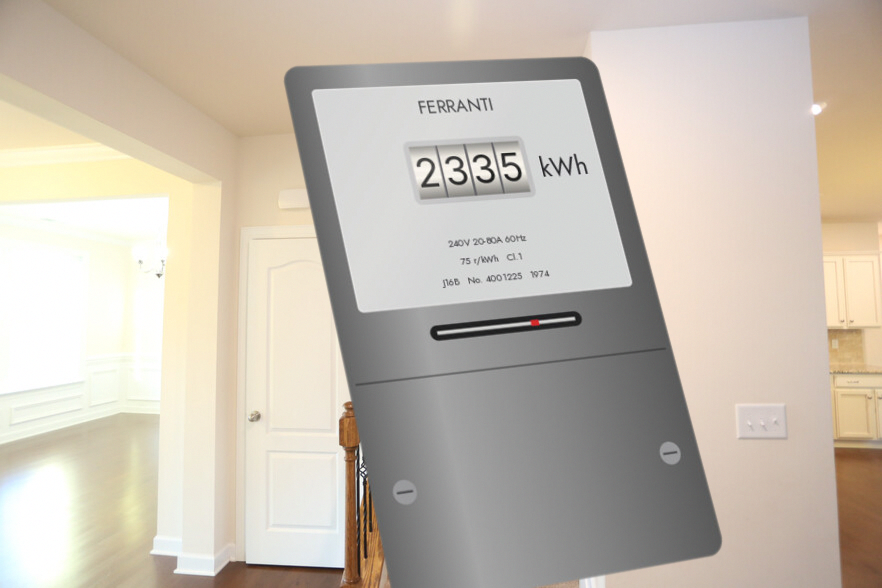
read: {"value": 2335, "unit": "kWh"}
